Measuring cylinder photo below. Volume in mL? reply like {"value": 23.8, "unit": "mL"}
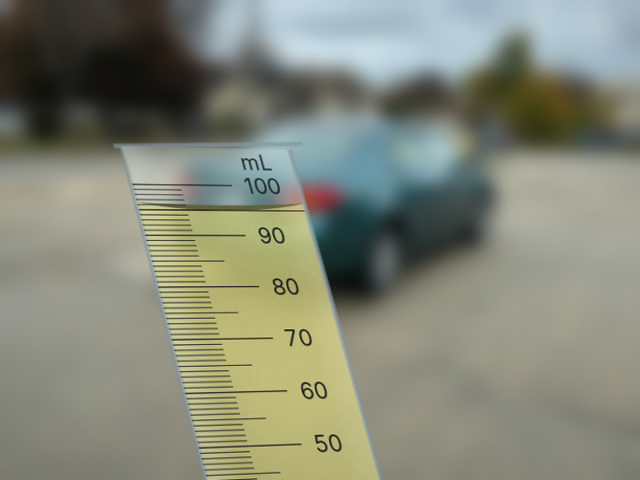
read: {"value": 95, "unit": "mL"}
